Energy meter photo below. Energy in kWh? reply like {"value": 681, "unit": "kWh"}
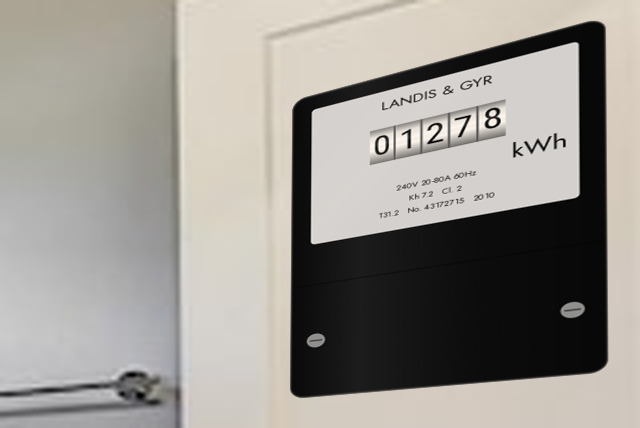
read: {"value": 1278, "unit": "kWh"}
